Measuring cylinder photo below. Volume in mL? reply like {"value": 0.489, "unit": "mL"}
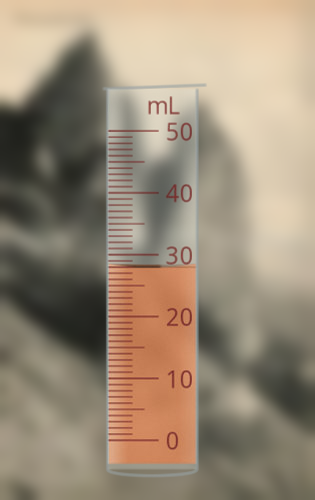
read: {"value": 28, "unit": "mL"}
